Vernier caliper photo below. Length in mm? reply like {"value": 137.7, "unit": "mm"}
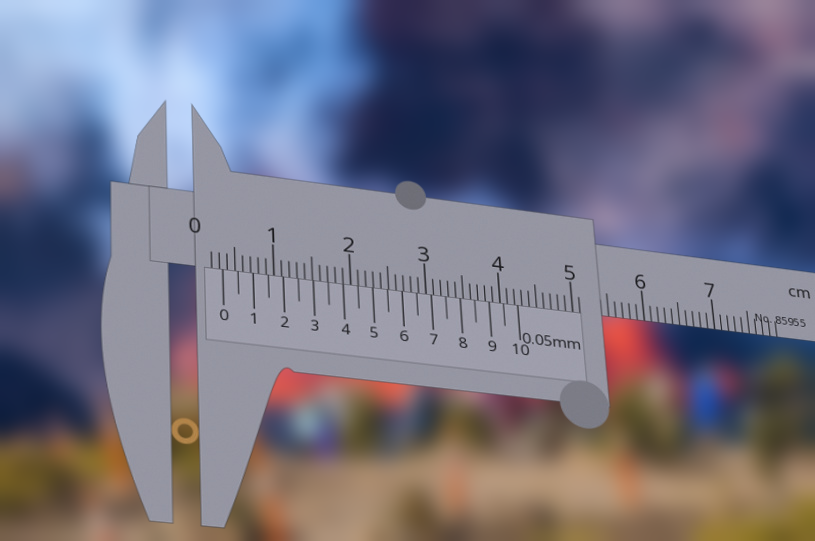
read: {"value": 3.4, "unit": "mm"}
